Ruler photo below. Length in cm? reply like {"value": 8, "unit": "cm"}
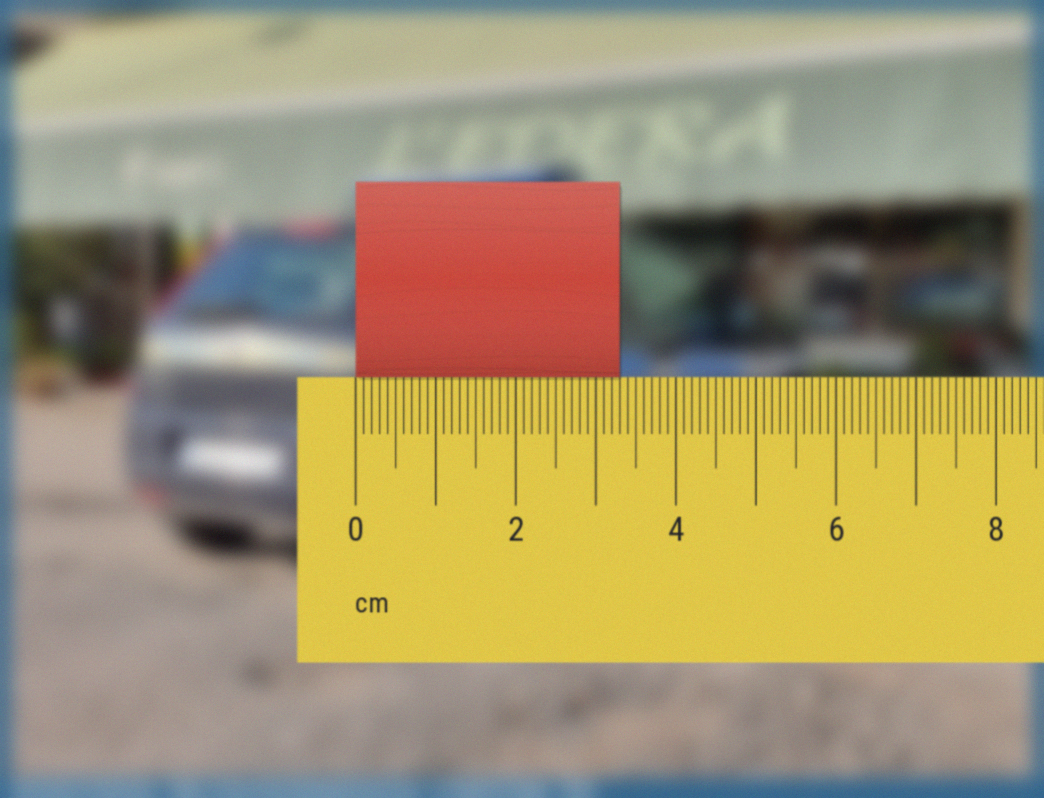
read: {"value": 3.3, "unit": "cm"}
